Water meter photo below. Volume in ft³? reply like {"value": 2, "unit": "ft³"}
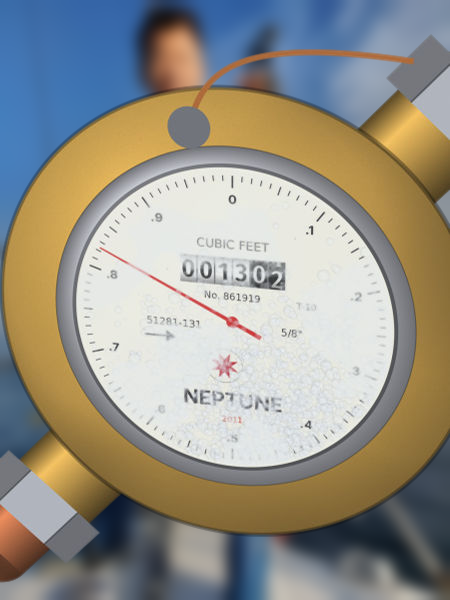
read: {"value": 1301.82, "unit": "ft³"}
